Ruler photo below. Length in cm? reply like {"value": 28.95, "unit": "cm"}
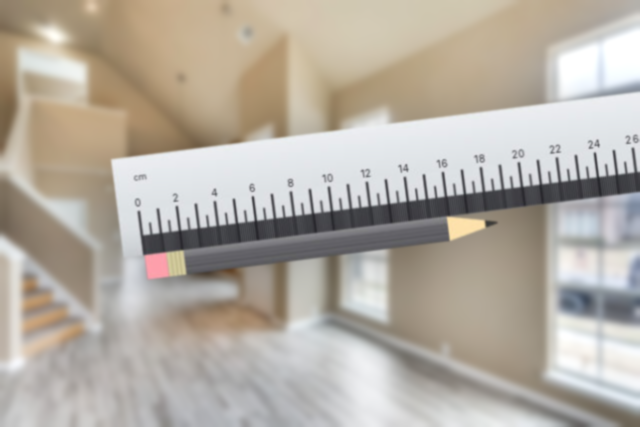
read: {"value": 18.5, "unit": "cm"}
